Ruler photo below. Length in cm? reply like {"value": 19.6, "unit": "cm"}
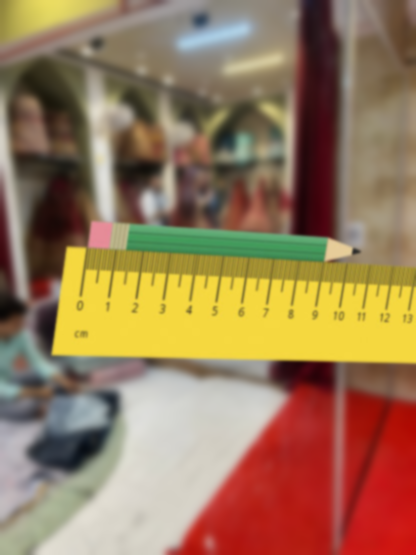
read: {"value": 10.5, "unit": "cm"}
